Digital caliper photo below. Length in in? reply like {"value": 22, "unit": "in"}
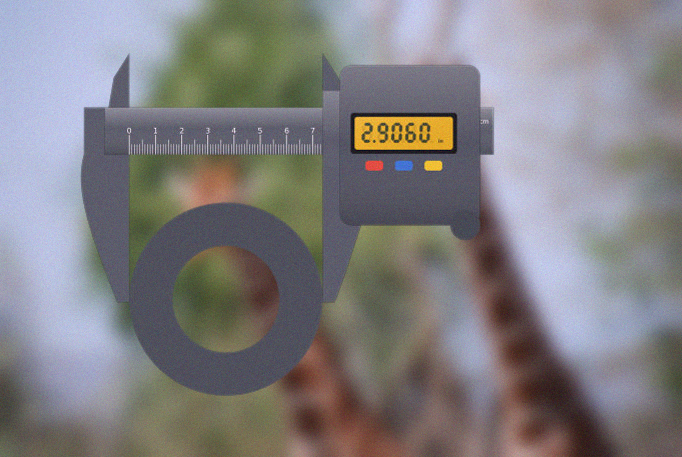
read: {"value": 2.9060, "unit": "in"}
